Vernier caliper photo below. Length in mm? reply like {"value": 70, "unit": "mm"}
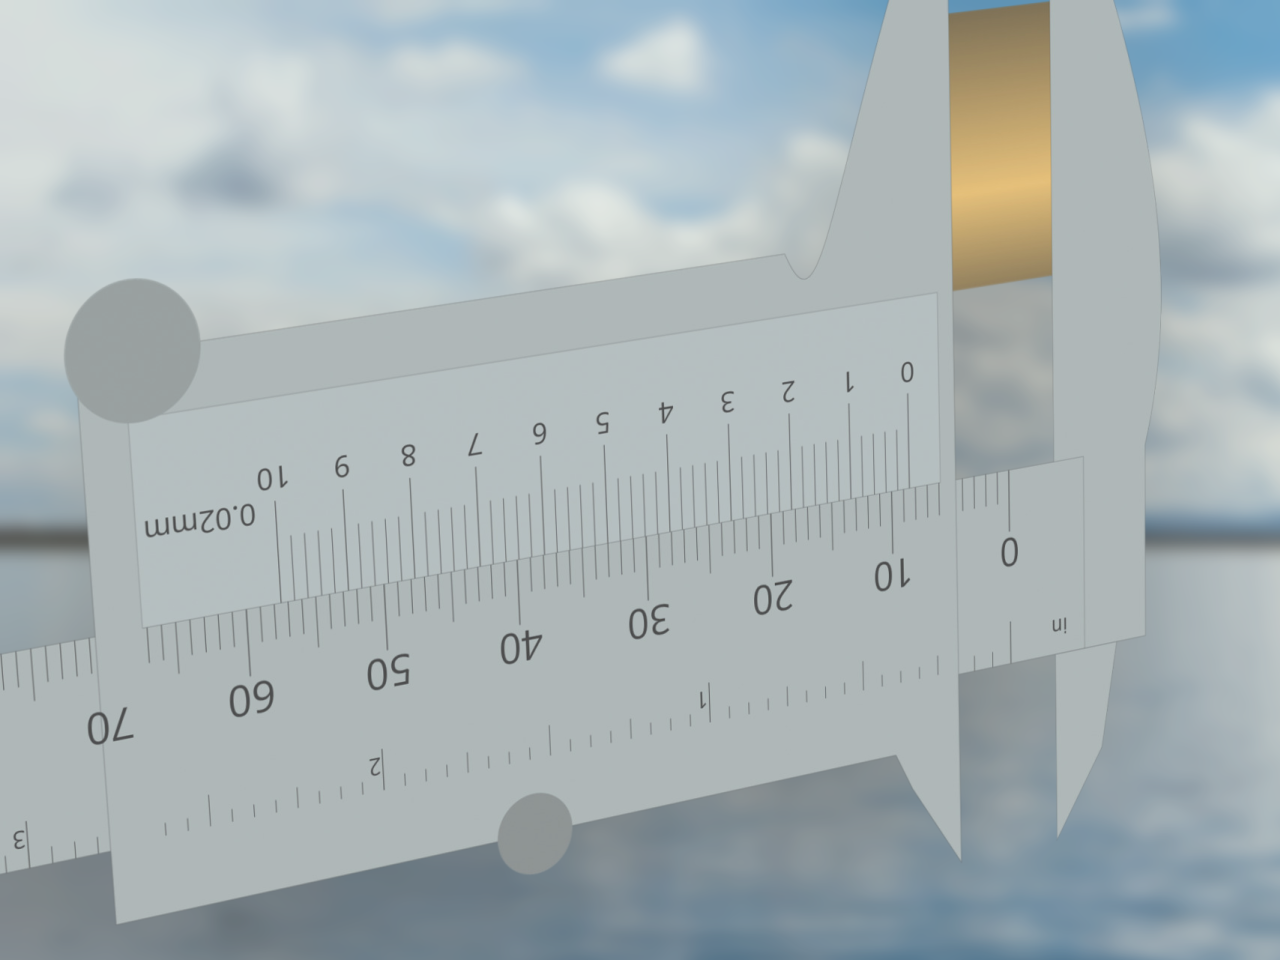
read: {"value": 8.5, "unit": "mm"}
